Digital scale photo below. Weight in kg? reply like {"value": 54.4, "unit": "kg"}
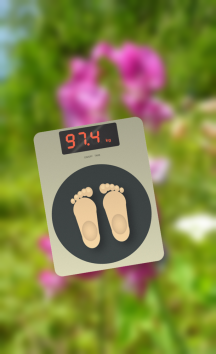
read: {"value": 97.4, "unit": "kg"}
